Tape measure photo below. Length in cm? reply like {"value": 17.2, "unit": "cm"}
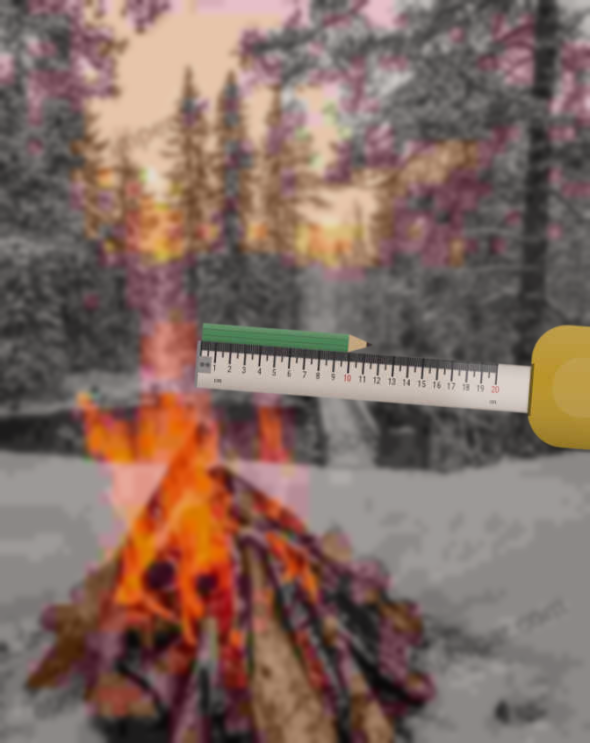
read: {"value": 11.5, "unit": "cm"}
